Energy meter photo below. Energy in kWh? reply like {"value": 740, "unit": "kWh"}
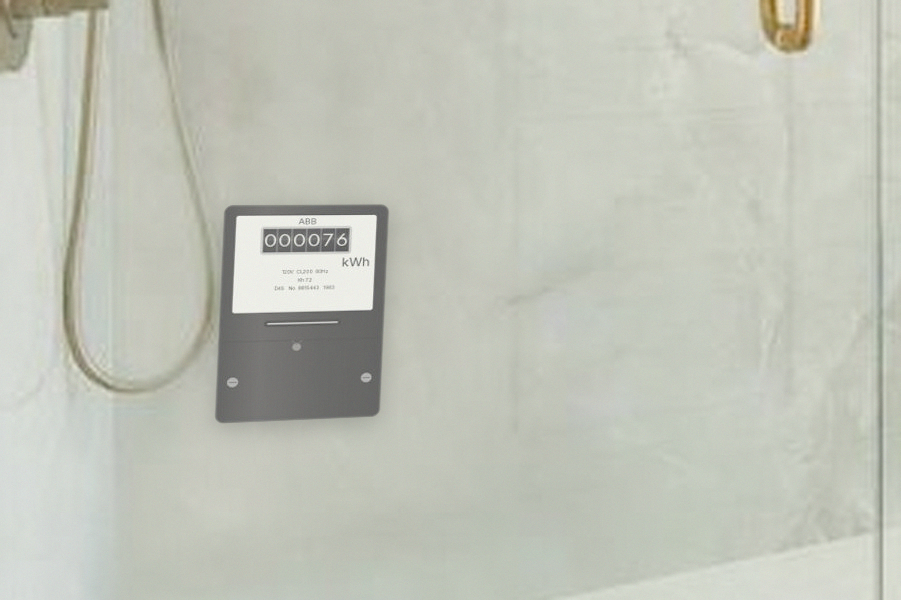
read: {"value": 76, "unit": "kWh"}
